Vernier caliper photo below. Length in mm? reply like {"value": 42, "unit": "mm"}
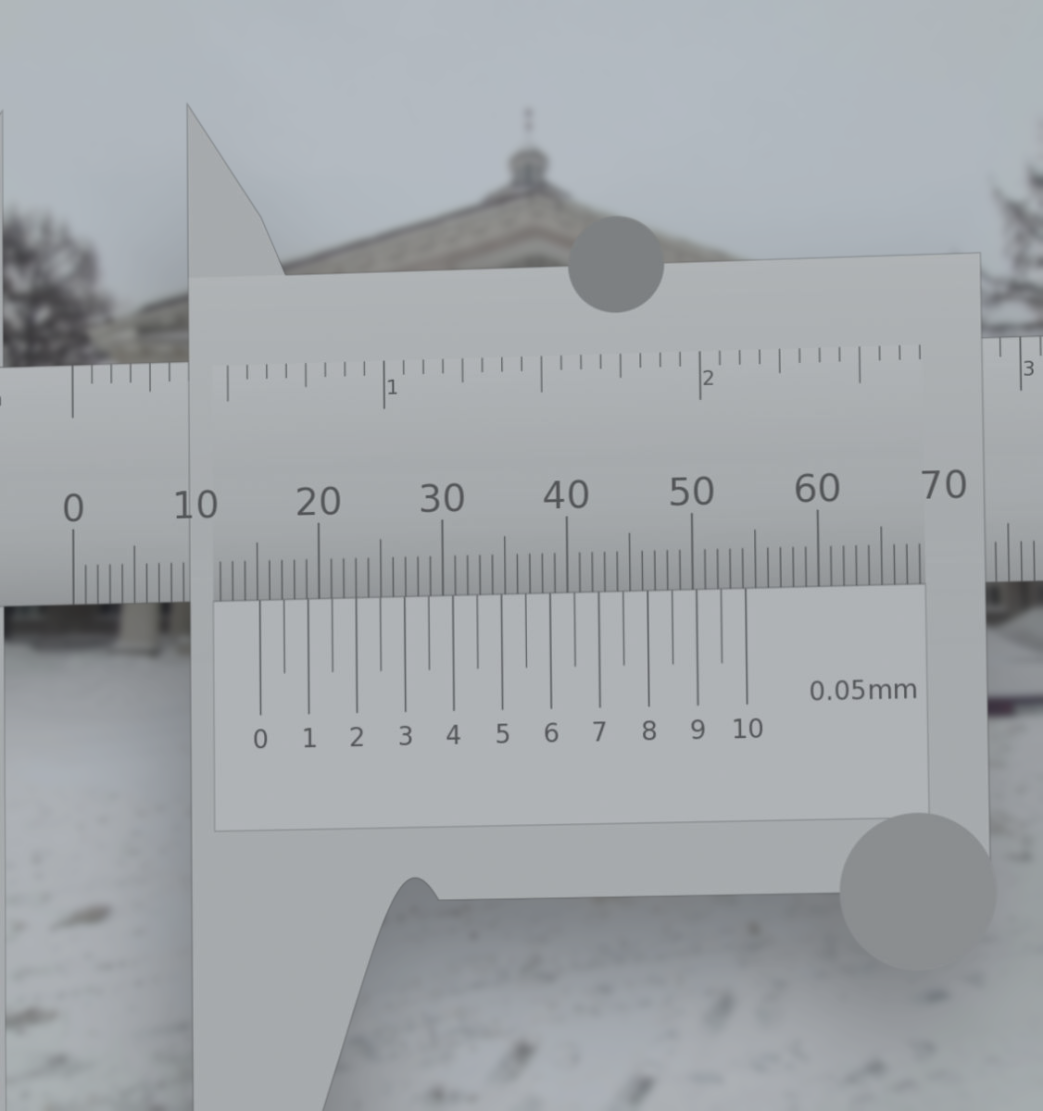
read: {"value": 15.2, "unit": "mm"}
